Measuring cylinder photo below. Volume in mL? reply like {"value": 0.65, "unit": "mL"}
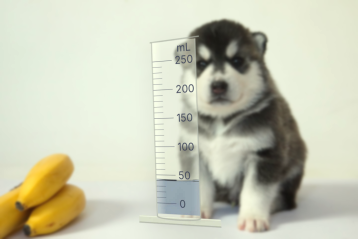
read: {"value": 40, "unit": "mL"}
